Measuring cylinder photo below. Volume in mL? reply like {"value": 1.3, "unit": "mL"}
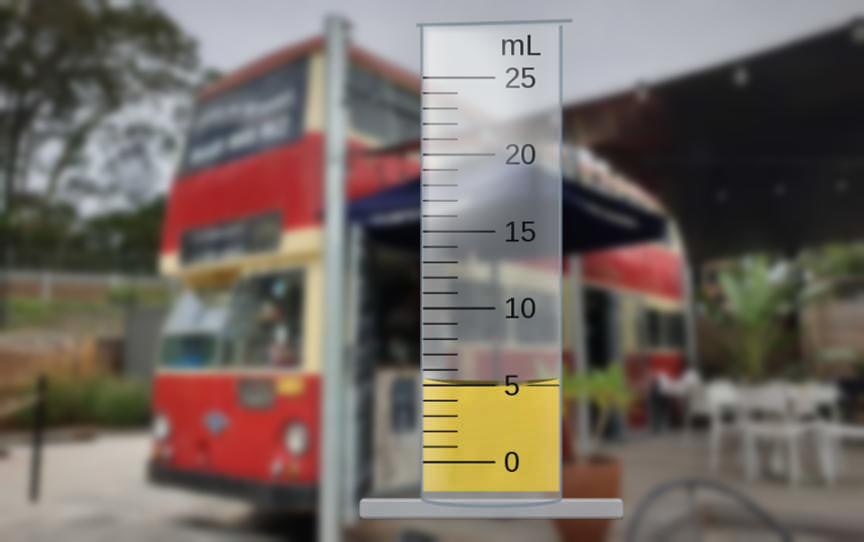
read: {"value": 5, "unit": "mL"}
